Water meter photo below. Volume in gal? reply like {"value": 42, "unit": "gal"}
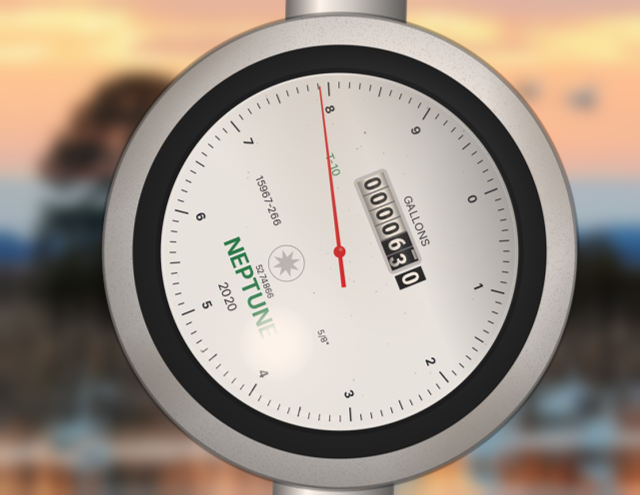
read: {"value": 627.9, "unit": "gal"}
